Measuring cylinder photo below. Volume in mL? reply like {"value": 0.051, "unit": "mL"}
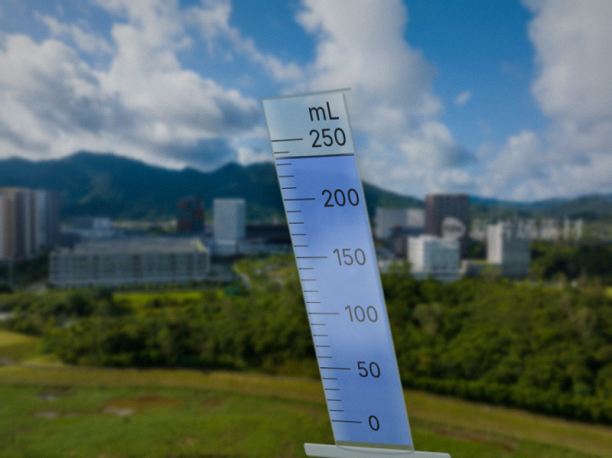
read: {"value": 235, "unit": "mL"}
